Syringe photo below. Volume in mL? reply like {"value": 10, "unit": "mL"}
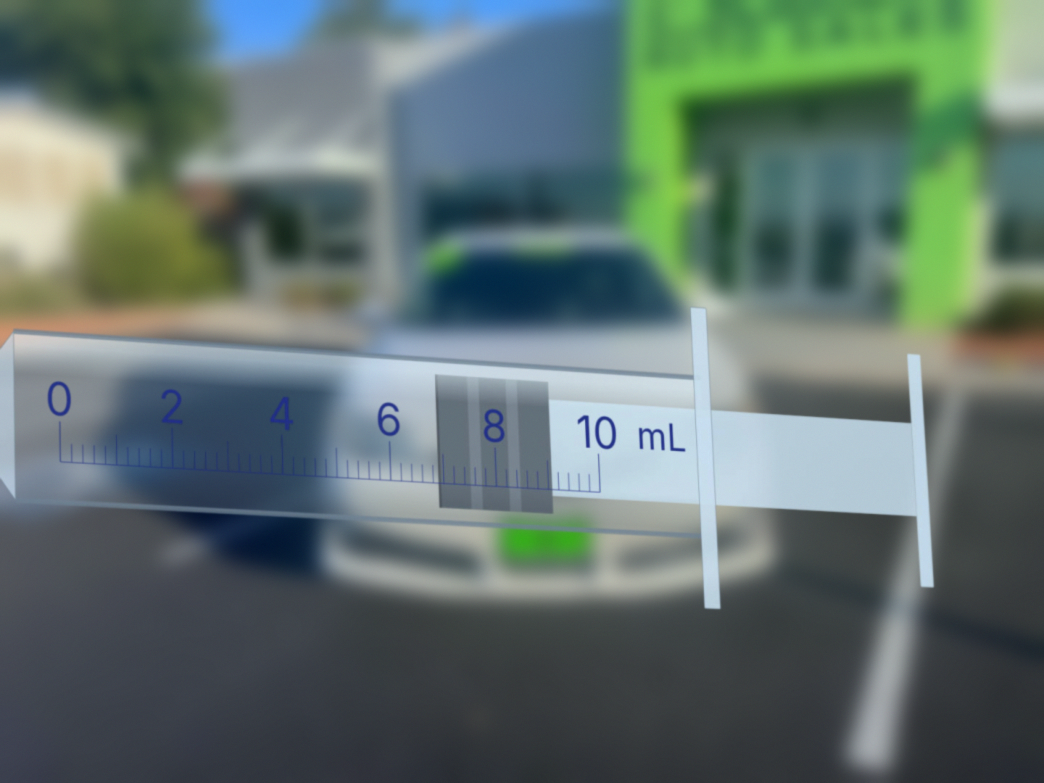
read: {"value": 6.9, "unit": "mL"}
